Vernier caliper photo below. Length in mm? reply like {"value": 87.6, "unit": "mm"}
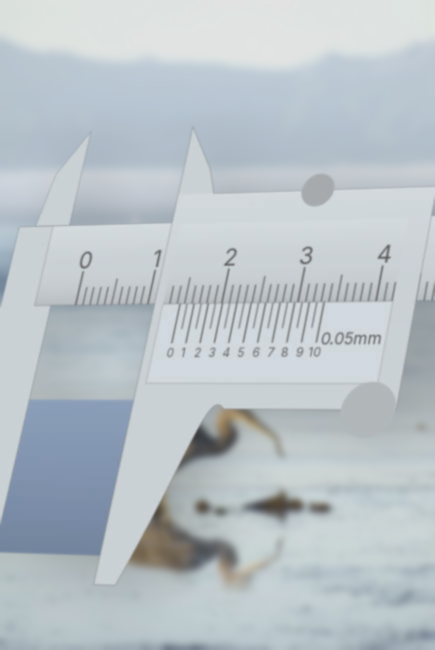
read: {"value": 14.4, "unit": "mm"}
